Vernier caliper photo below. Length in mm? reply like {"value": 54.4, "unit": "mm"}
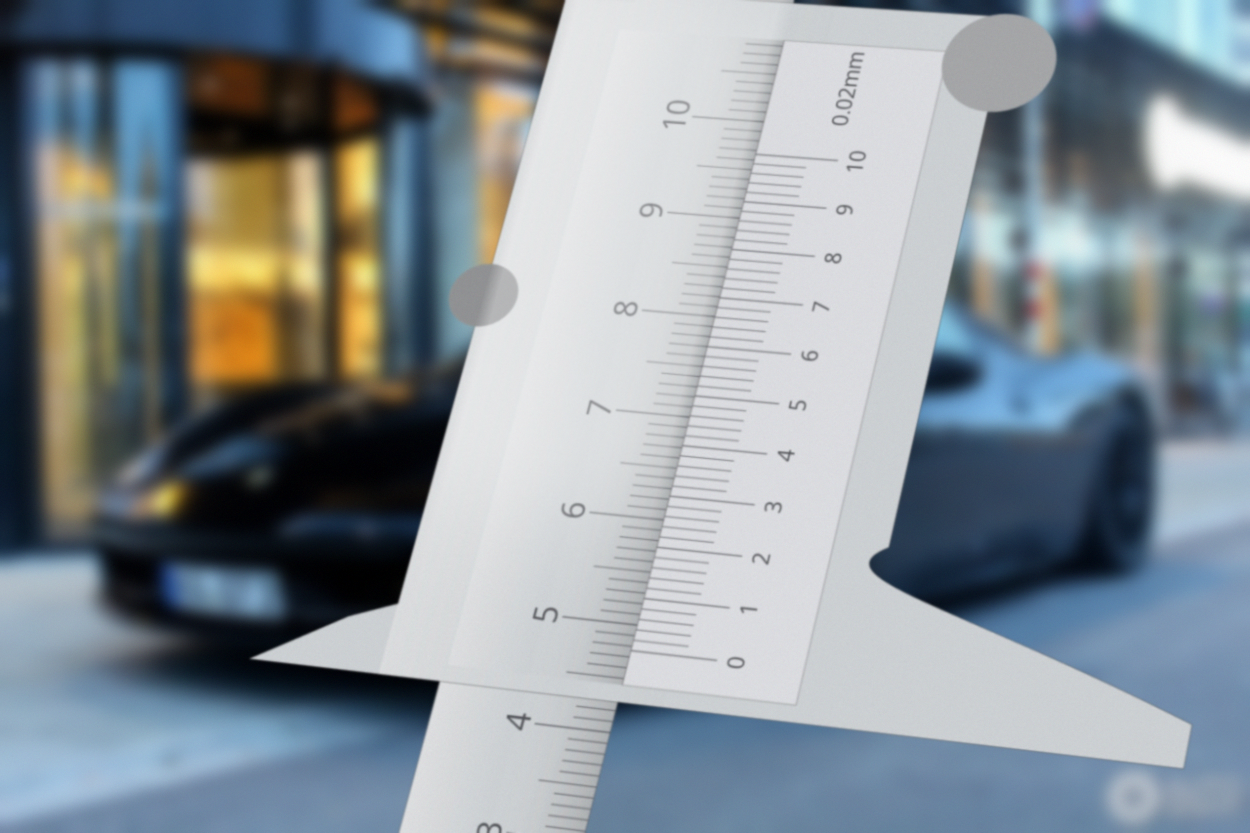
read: {"value": 47.6, "unit": "mm"}
